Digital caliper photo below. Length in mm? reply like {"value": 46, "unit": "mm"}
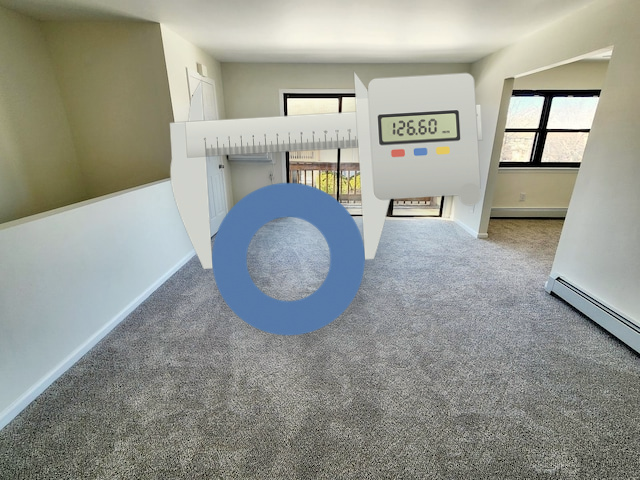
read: {"value": 126.60, "unit": "mm"}
